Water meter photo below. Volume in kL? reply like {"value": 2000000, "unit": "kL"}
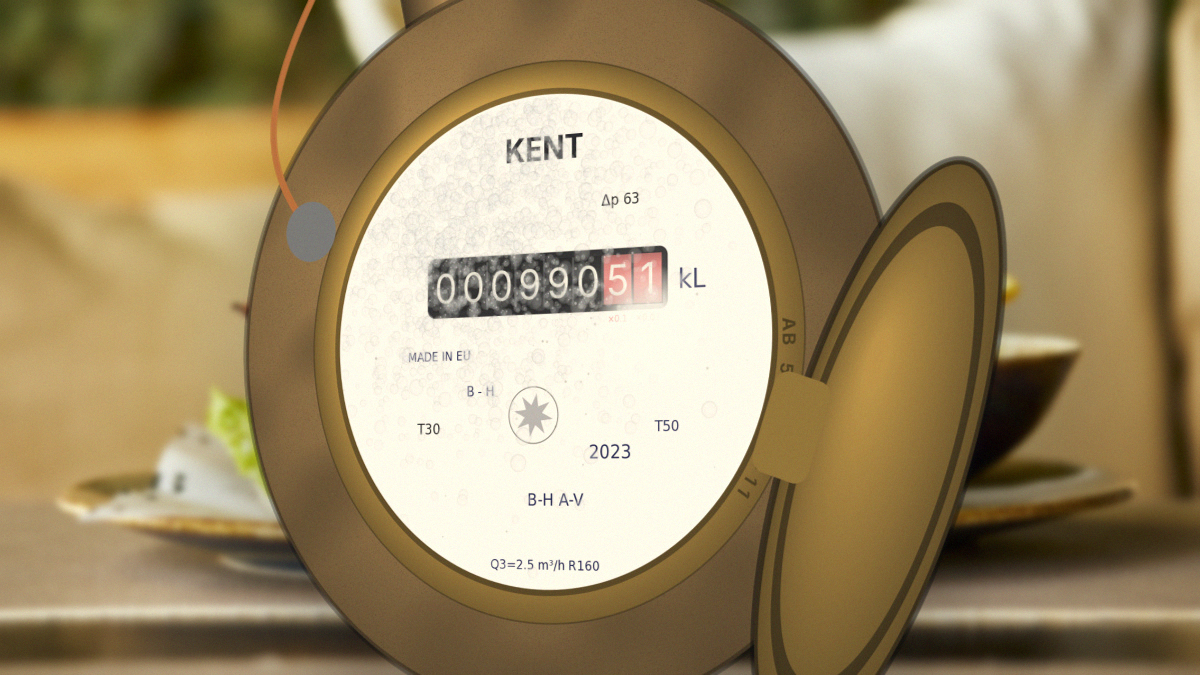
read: {"value": 990.51, "unit": "kL"}
